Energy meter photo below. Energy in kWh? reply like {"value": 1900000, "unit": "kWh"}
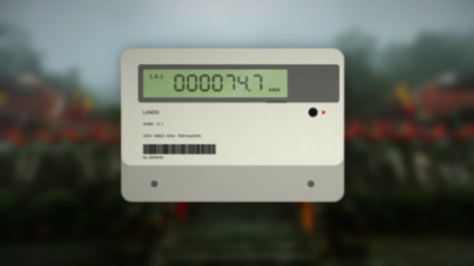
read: {"value": 74.7, "unit": "kWh"}
